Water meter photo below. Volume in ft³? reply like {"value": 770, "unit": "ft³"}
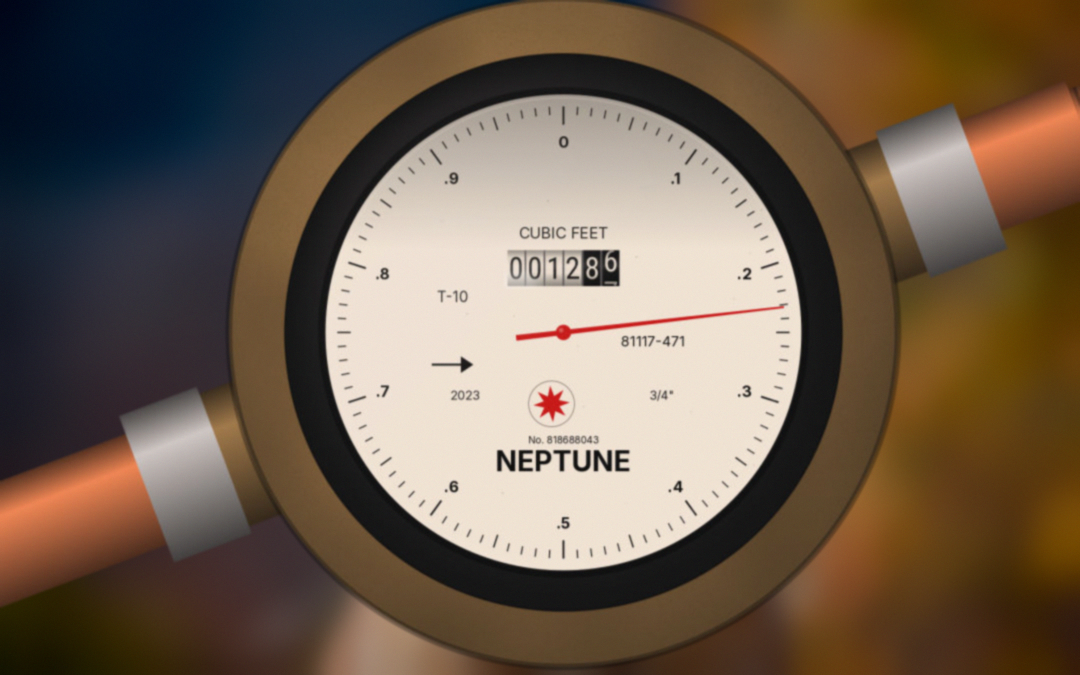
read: {"value": 1286.23, "unit": "ft³"}
